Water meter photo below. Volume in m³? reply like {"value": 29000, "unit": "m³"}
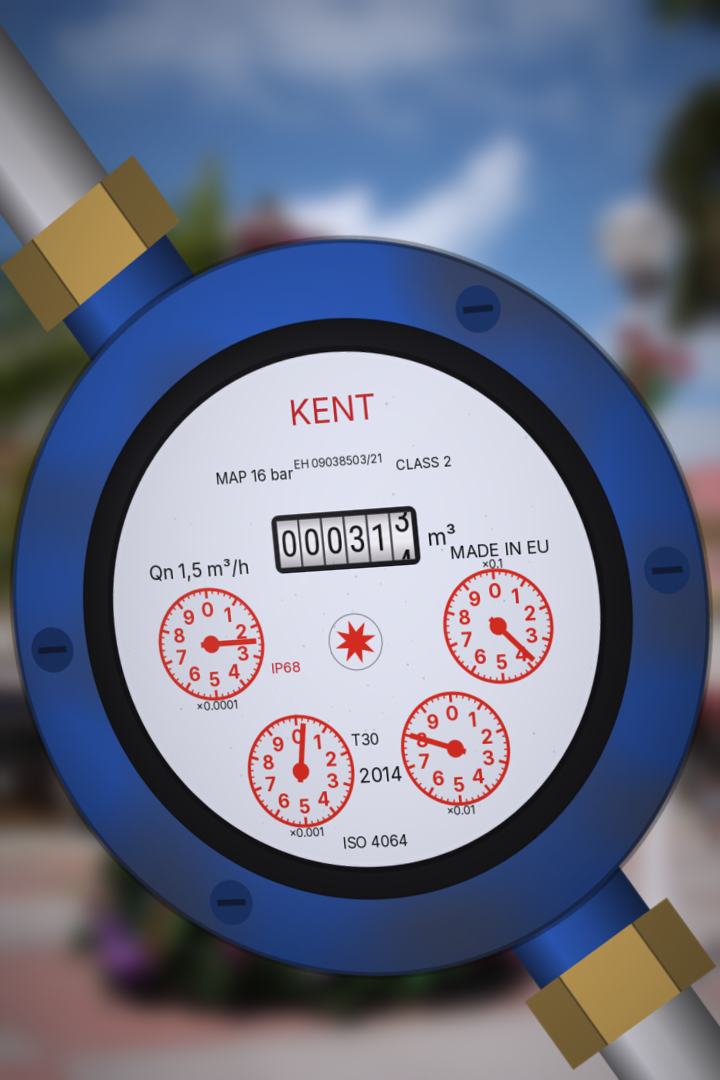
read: {"value": 313.3802, "unit": "m³"}
